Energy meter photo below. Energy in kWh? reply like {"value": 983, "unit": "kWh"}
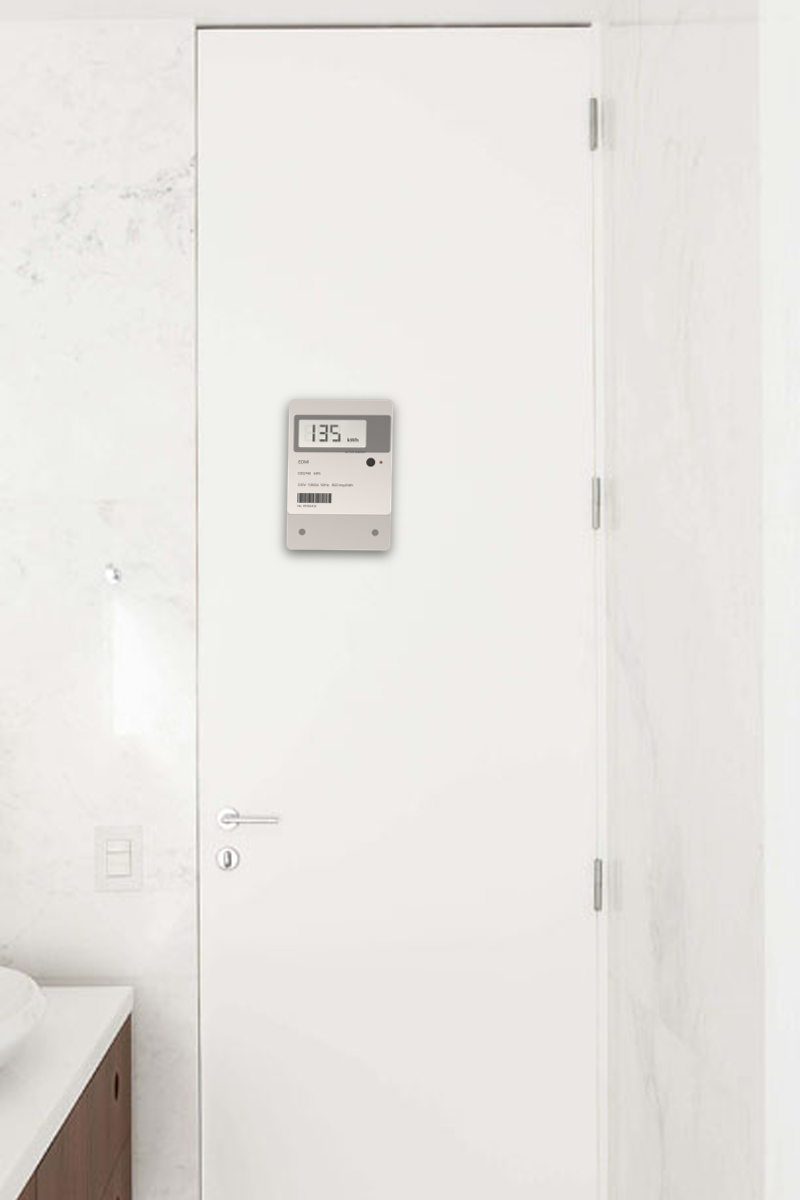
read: {"value": 135, "unit": "kWh"}
